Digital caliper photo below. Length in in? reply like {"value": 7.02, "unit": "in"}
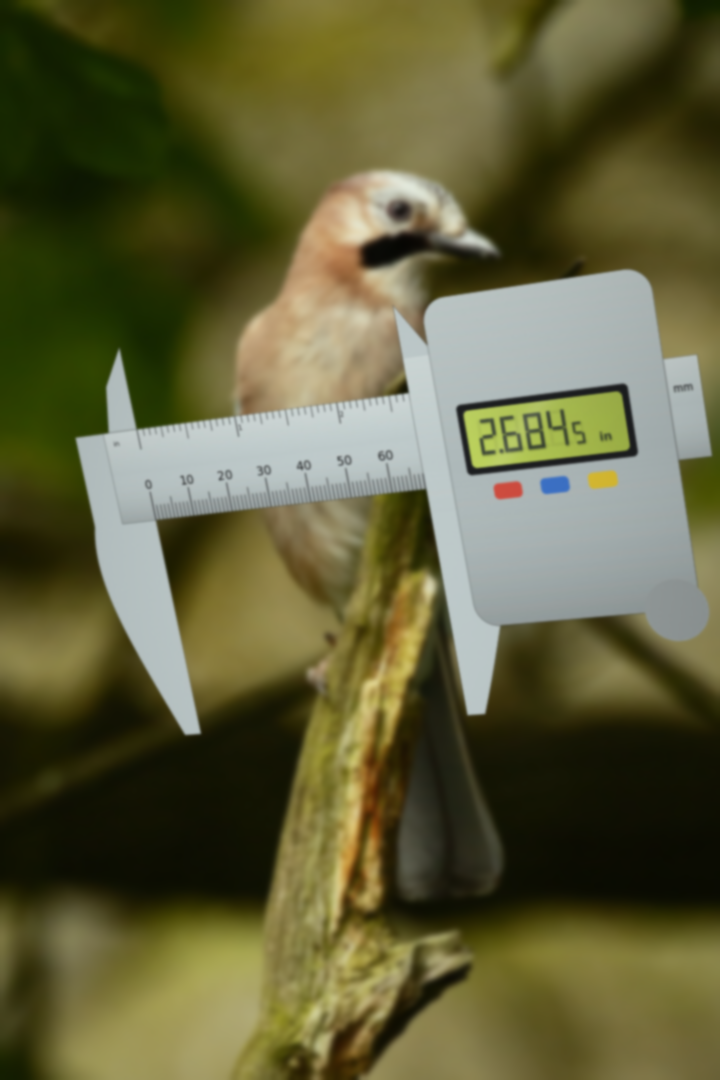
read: {"value": 2.6845, "unit": "in"}
